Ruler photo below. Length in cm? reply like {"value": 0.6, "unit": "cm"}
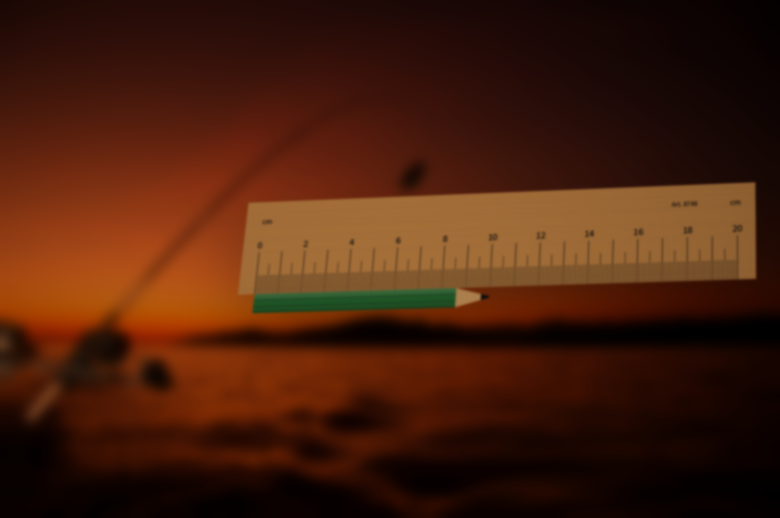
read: {"value": 10, "unit": "cm"}
